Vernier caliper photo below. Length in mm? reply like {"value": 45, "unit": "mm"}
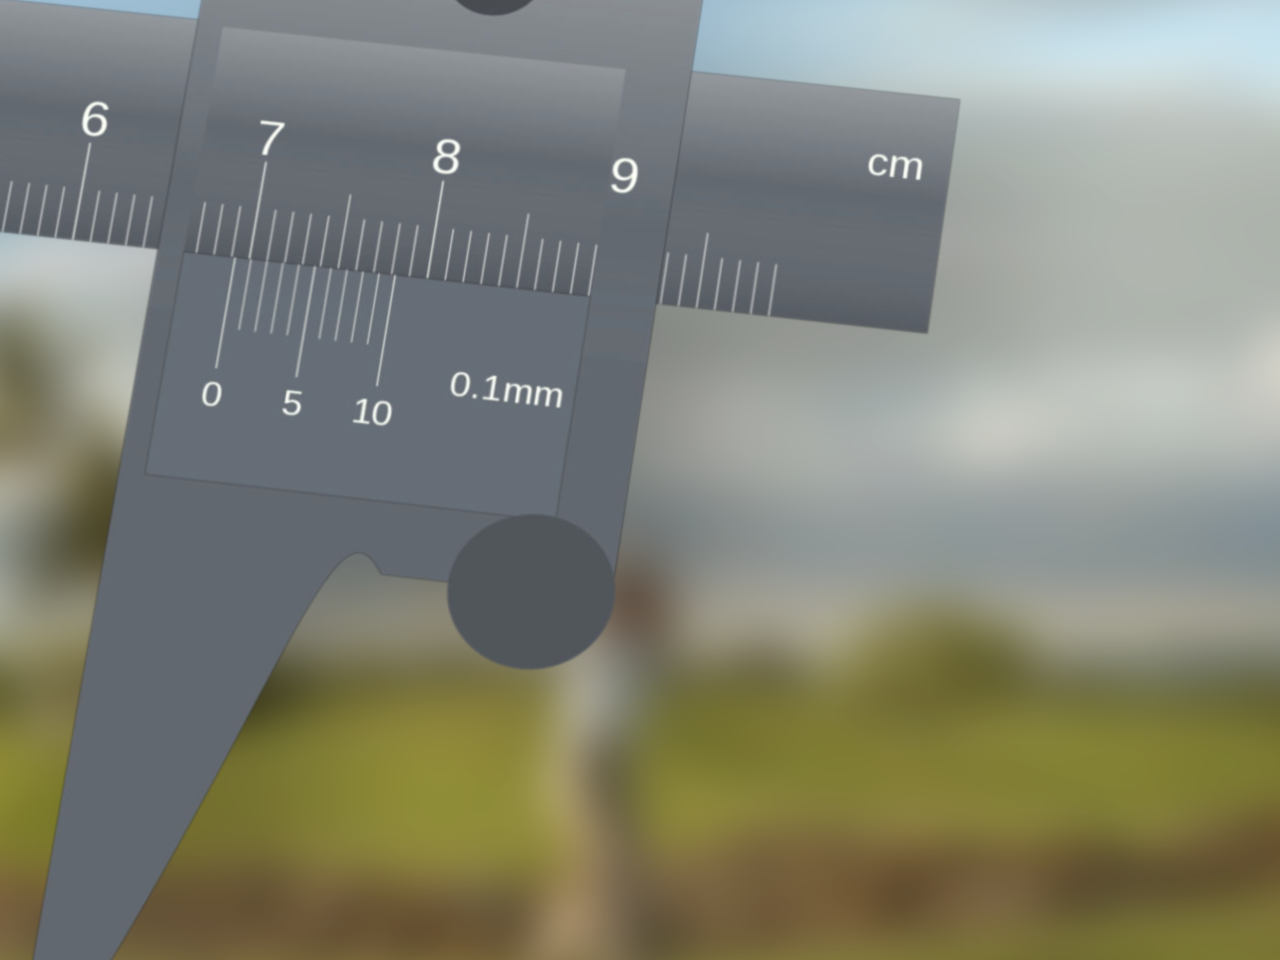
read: {"value": 69.2, "unit": "mm"}
